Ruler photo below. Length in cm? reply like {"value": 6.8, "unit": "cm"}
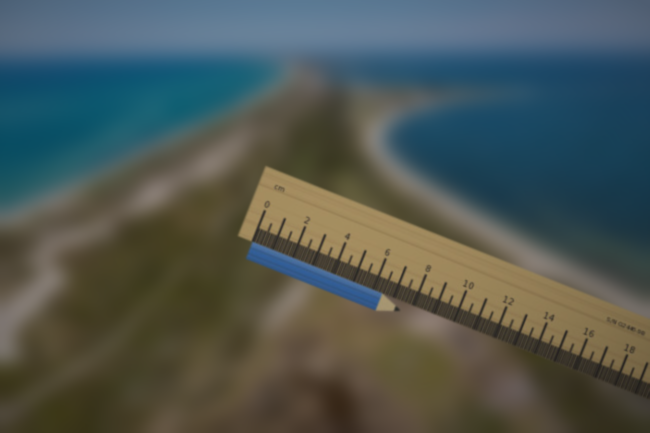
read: {"value": 7.5, "unit": "cm"}
